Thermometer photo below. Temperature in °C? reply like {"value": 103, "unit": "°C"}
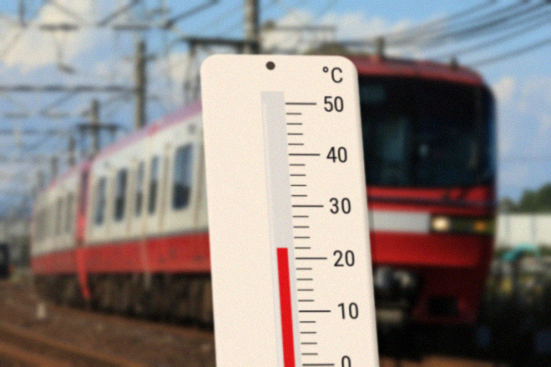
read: {"value": 22, "unit": "°C"}
